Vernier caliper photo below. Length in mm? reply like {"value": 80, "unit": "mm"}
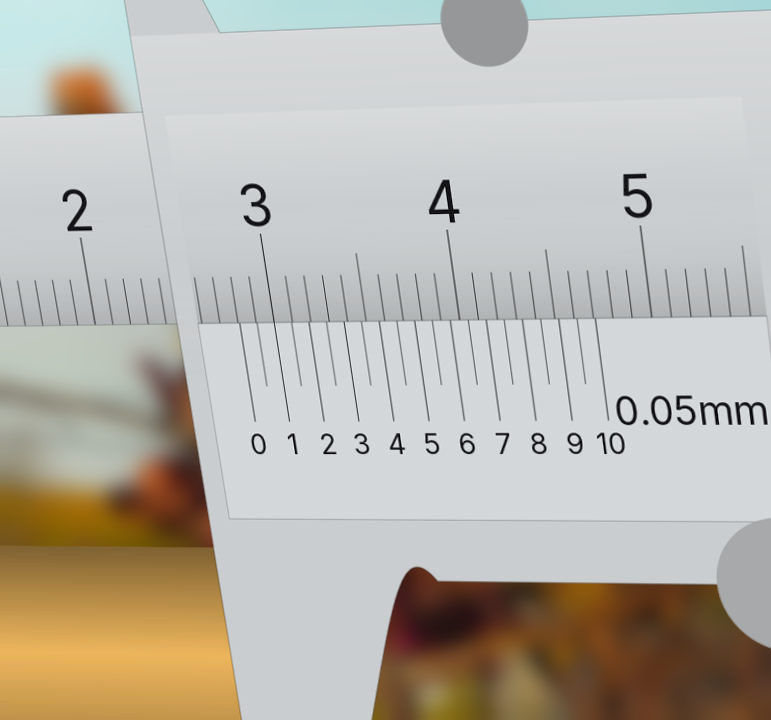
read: {"value": 28.1, "unit": "mm"}
